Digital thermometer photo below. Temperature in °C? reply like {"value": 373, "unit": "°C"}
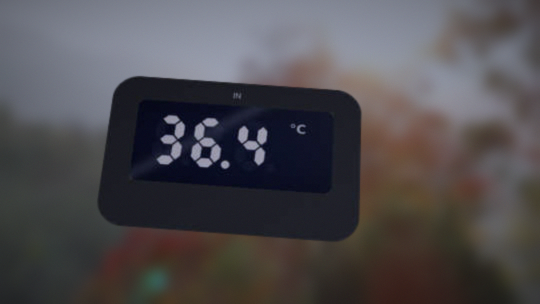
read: {"value": 36.4, "unit": "°C"}
